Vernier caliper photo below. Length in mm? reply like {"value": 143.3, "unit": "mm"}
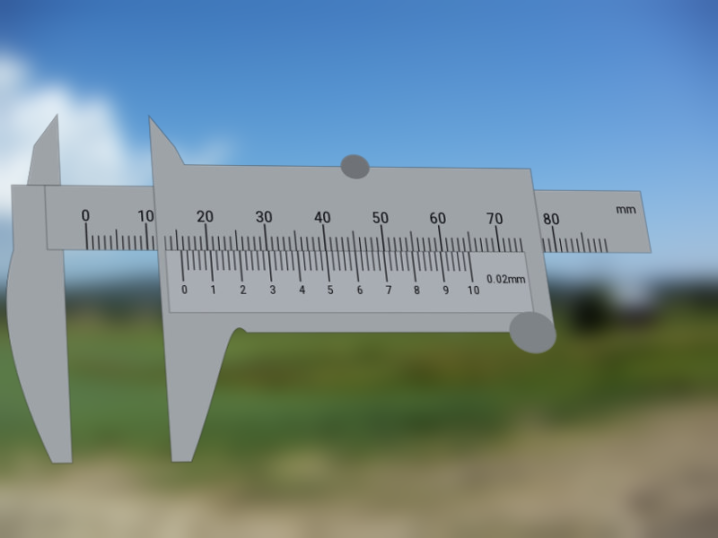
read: {"value": 15.6, "unit": "mm"}
